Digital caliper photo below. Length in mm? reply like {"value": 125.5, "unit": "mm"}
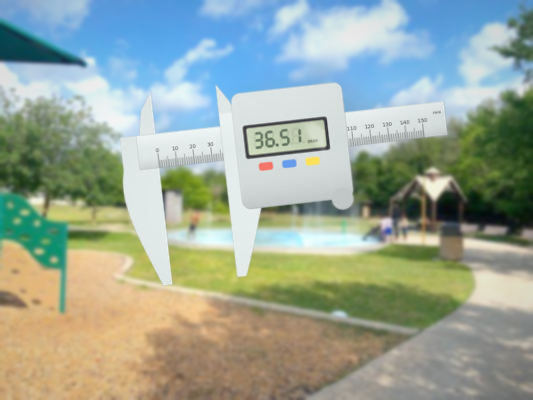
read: {"value": 36.51, "unit": "mm"}
